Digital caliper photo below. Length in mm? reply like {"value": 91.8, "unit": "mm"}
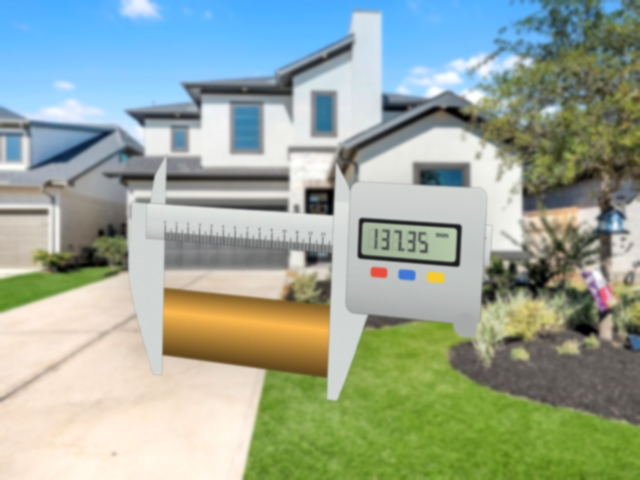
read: {"value": 137.35, "unit": "mm"}
